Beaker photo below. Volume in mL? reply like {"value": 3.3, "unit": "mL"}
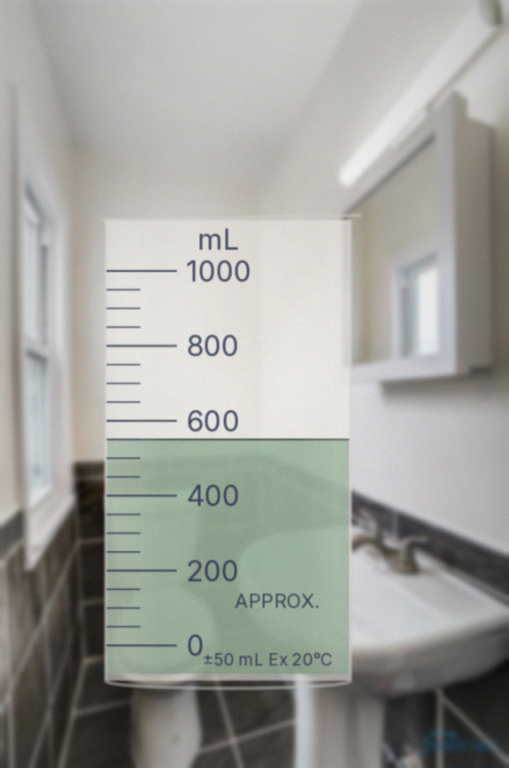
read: {"value": 550, "unit": "mL"}
